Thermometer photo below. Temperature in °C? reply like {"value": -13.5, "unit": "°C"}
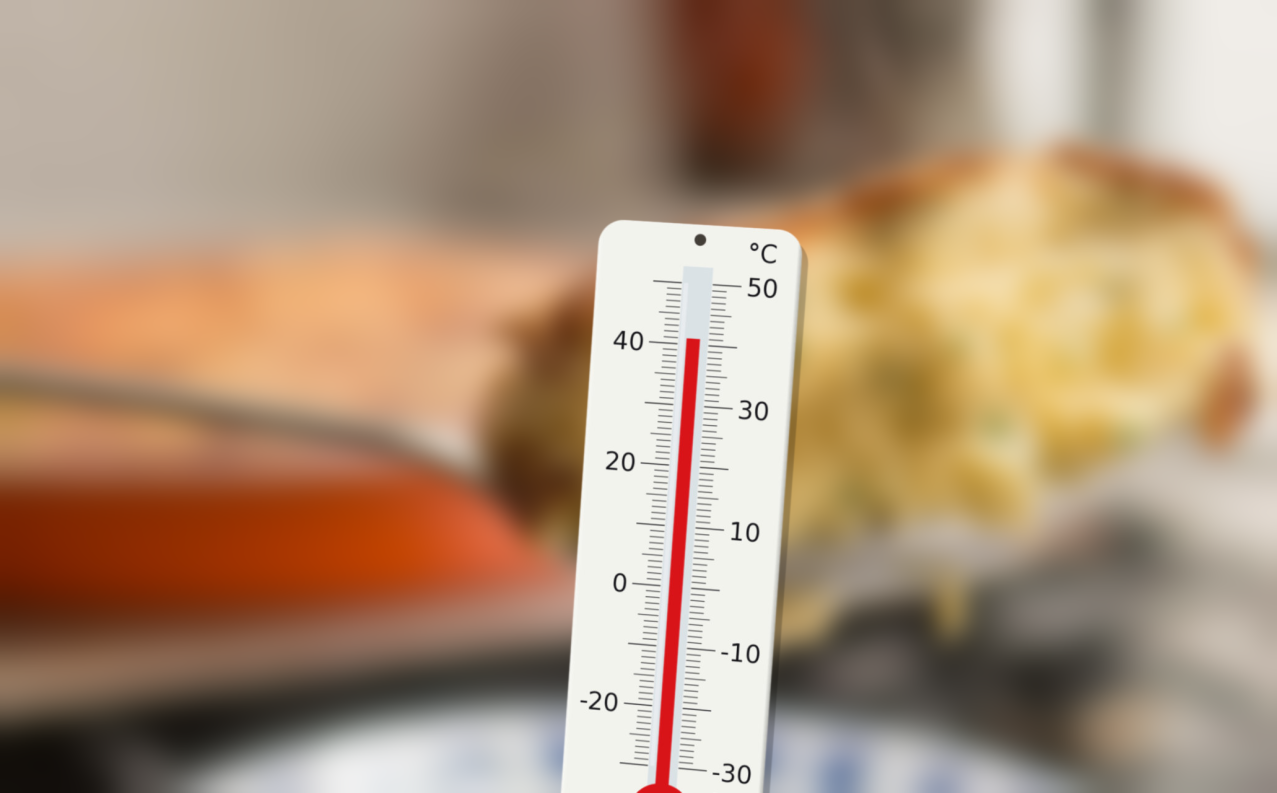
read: {"value": 41, "unit": "°C"}
